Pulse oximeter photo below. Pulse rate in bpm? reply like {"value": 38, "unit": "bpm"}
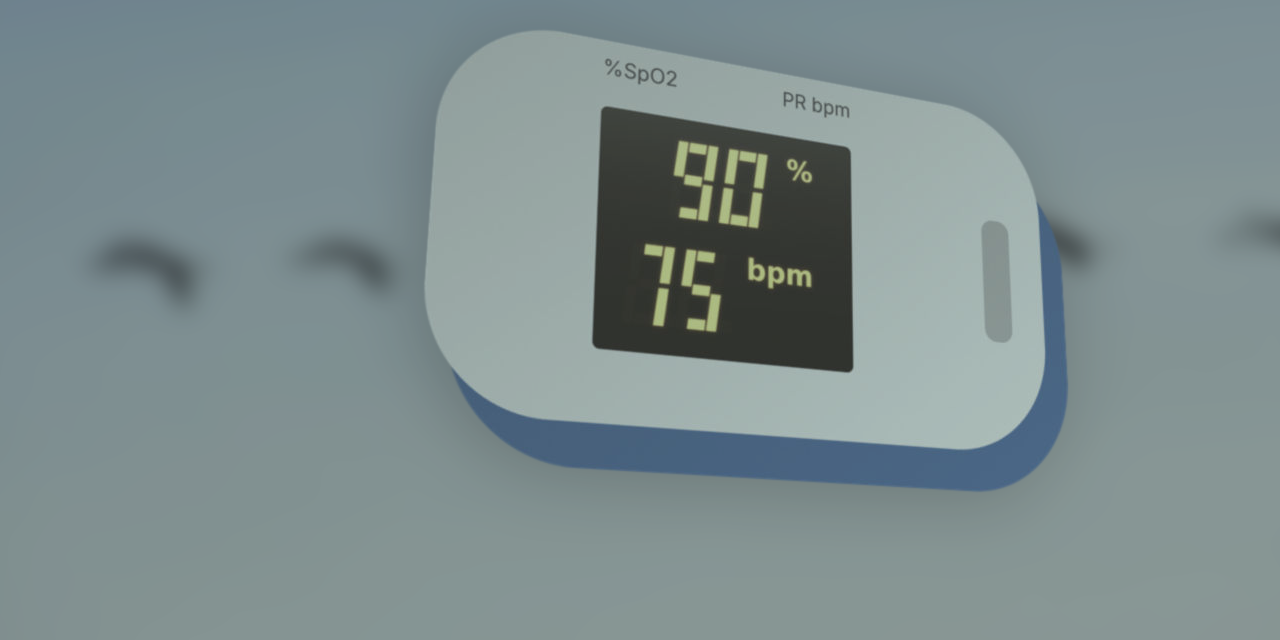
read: {"value": 75, "unit": "bpm"}
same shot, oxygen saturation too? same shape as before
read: {"value": 90, "unit": "%"}
